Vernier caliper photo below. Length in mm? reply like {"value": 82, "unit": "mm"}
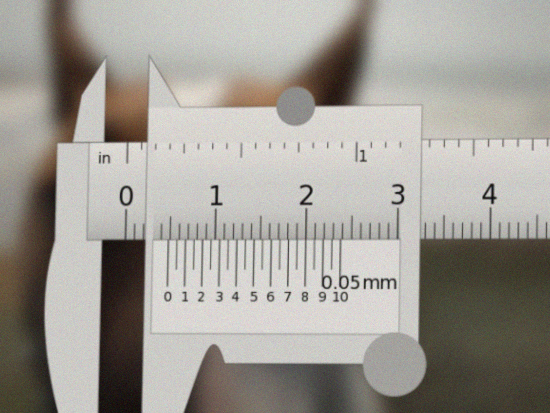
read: {"value": 4.8, "unit": "mm"}
